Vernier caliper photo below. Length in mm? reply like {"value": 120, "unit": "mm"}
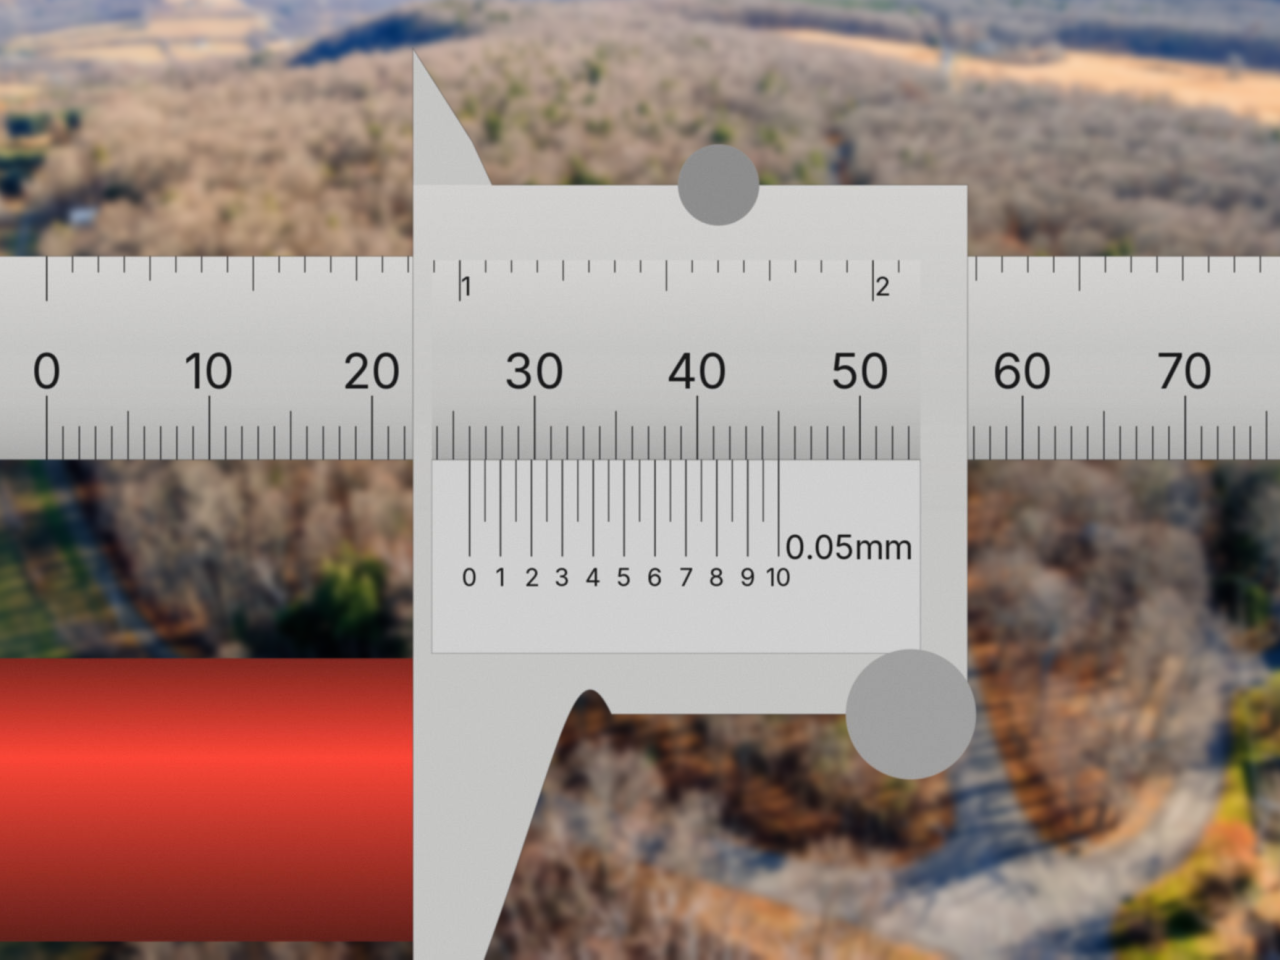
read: {"value": 26.0, "unit": "mm"}
